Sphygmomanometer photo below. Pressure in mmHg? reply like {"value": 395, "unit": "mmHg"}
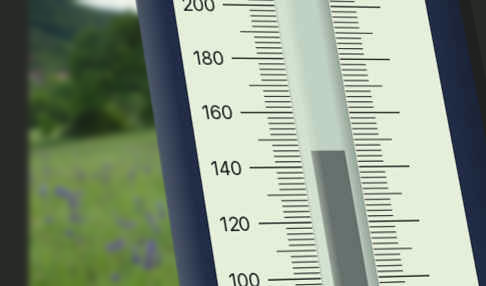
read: {"value": 146, "unit": "mmHg"}
